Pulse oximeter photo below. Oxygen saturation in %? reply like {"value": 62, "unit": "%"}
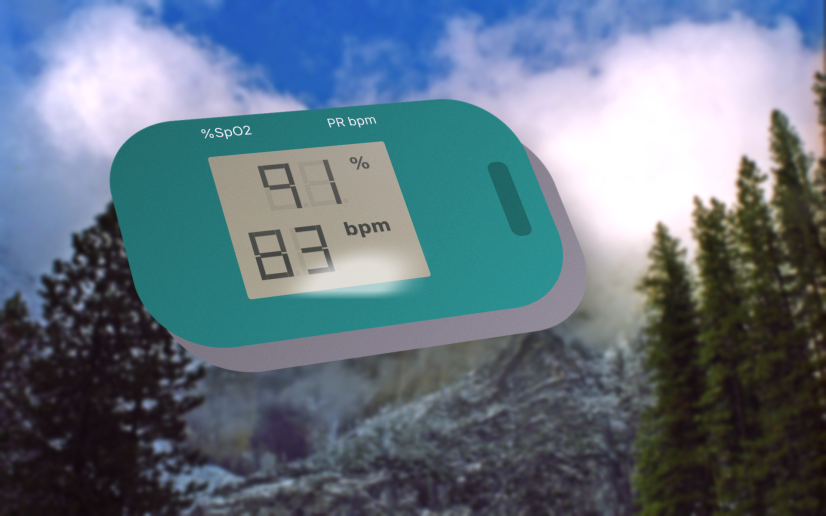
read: {"value": 91, "unit": "%"}
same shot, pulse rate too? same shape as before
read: {"value": 83, "unit": "bpm"}
